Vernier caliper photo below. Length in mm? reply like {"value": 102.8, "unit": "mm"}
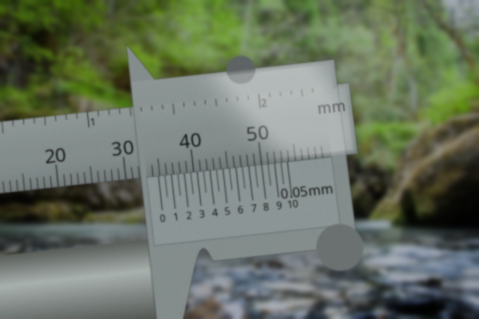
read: {"value": 34.8, "unit": "mm"}
